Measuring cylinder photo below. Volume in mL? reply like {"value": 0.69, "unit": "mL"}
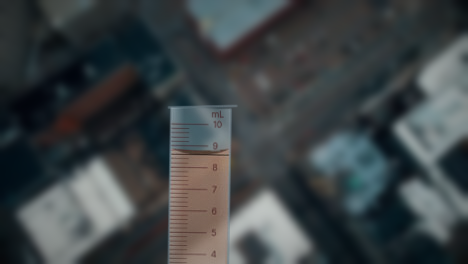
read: {"value": 8.6, "unit": "mL"}
